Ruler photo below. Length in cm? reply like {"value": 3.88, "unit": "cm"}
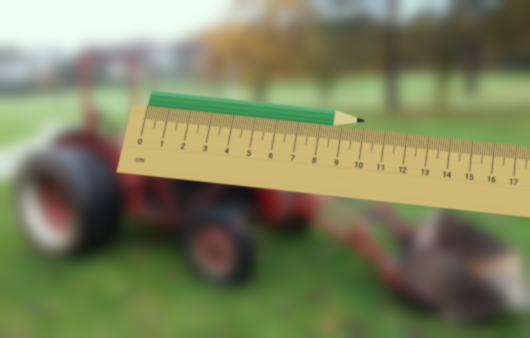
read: {"value": 10, "unit": "cm"}
